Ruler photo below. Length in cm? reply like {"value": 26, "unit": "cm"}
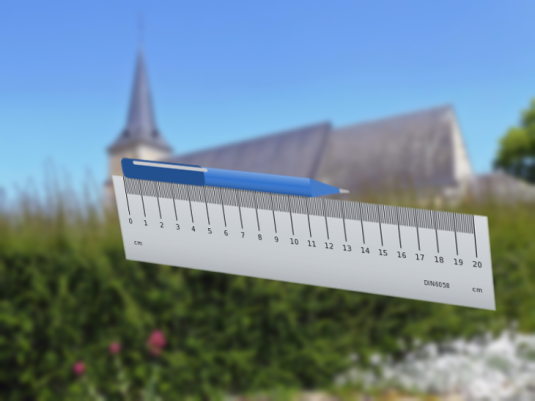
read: {"value": 13.5, "unit": "cm"}
